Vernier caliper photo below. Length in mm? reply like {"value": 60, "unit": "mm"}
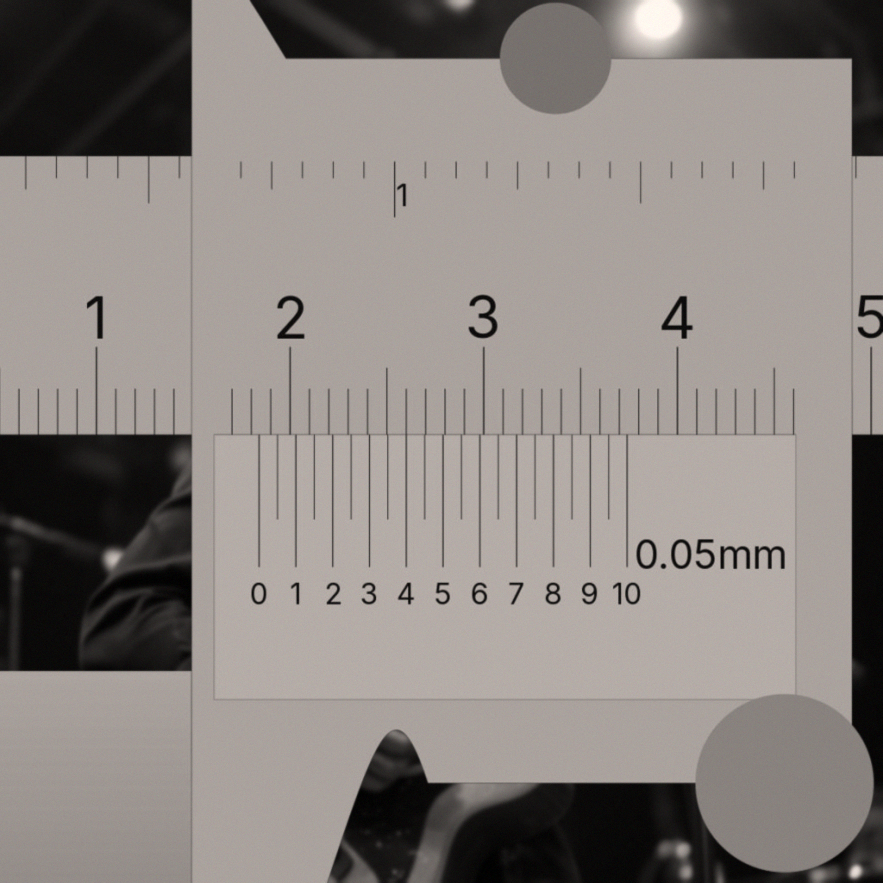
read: {"value": 18.4, "unit": "mm"}
